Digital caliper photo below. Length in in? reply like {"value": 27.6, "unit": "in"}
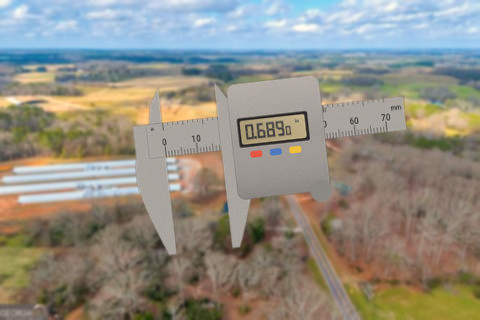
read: {"value": 0.6890, "unit": "in"}
